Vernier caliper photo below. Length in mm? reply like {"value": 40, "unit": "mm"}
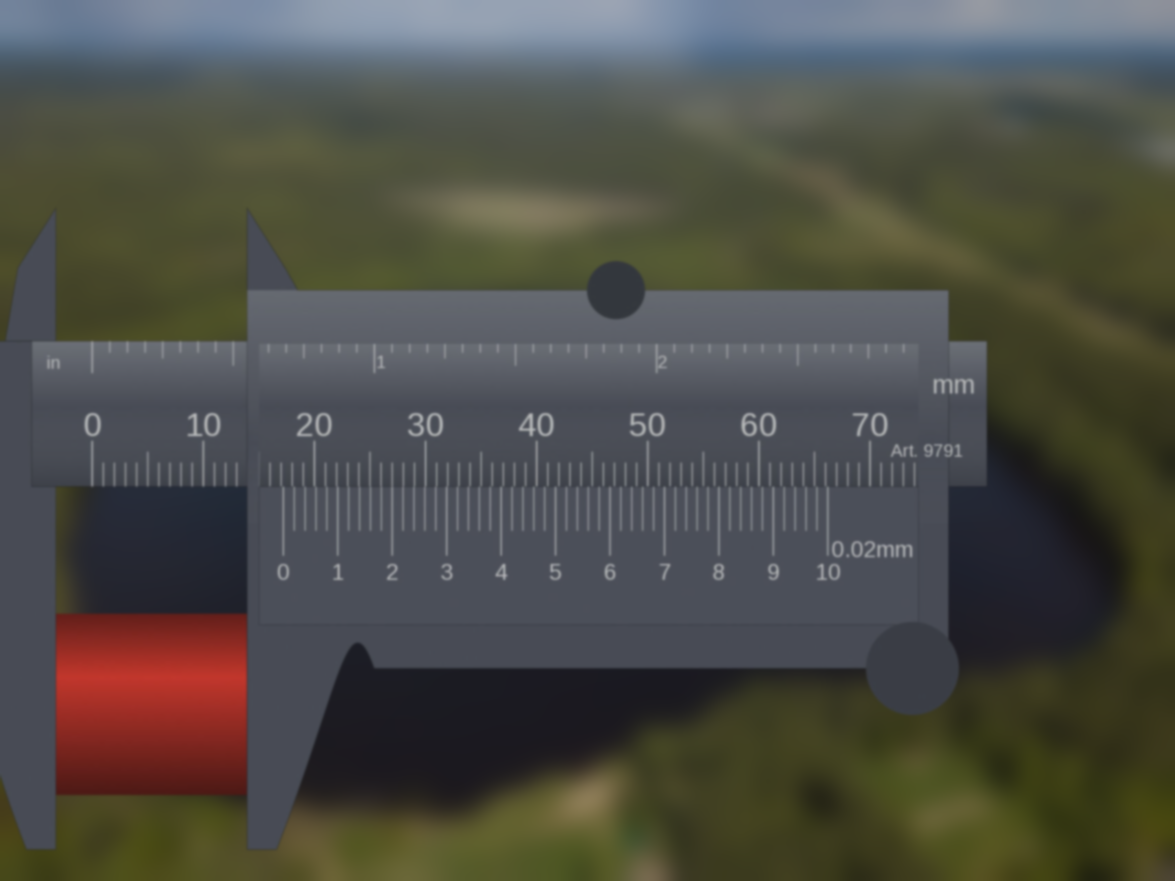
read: {"value": 17.2, "unit": "mm"}
